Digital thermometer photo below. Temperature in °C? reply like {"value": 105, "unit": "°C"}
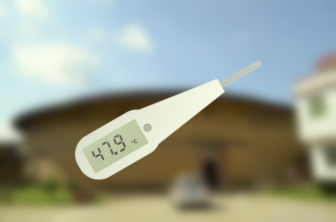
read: {"value": 47.9, "unit": "°C"}
